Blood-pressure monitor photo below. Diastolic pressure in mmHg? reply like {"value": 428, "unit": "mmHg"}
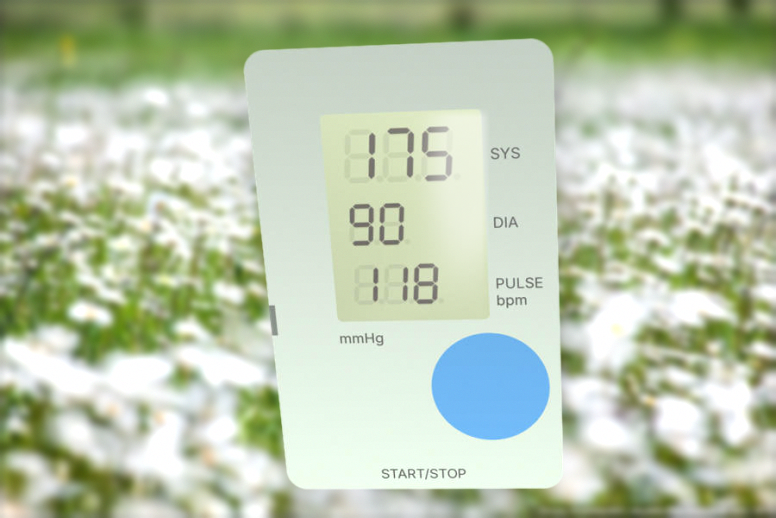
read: {"value": 90, "unit": "mmHg"}
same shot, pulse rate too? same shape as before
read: {"value": 118, "unit": "bpm"}
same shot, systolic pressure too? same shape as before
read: {"value": 175, "unit": "mmHg"}
